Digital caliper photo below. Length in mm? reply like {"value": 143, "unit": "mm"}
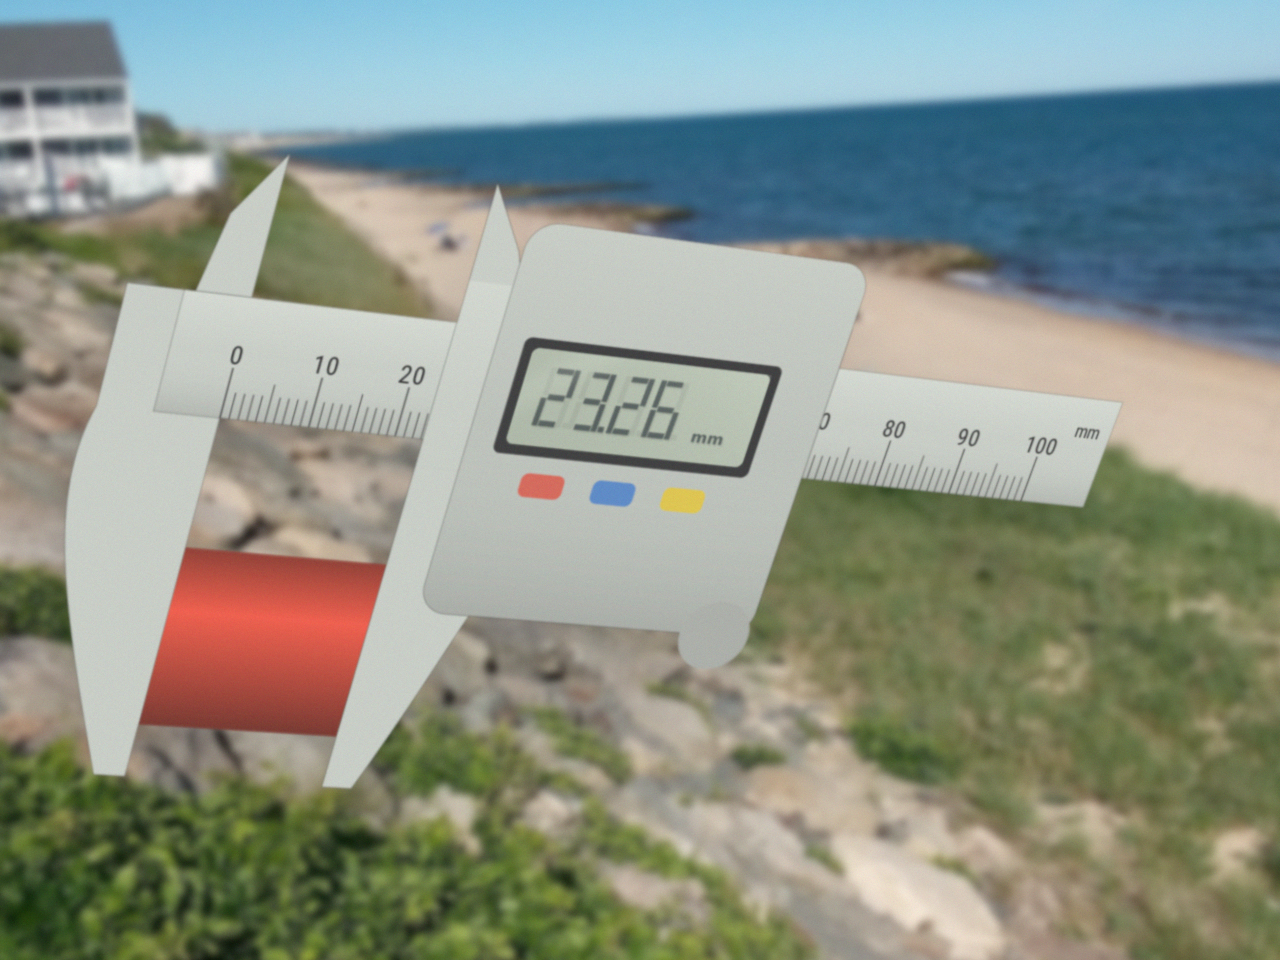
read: {"value": 23.26, "unit": "mm"}
